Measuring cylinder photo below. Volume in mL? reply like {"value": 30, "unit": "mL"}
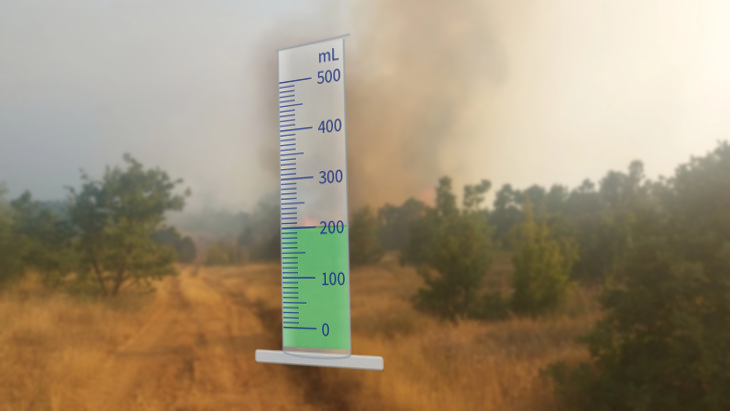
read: {"value": 200, "unit": "mL"}
